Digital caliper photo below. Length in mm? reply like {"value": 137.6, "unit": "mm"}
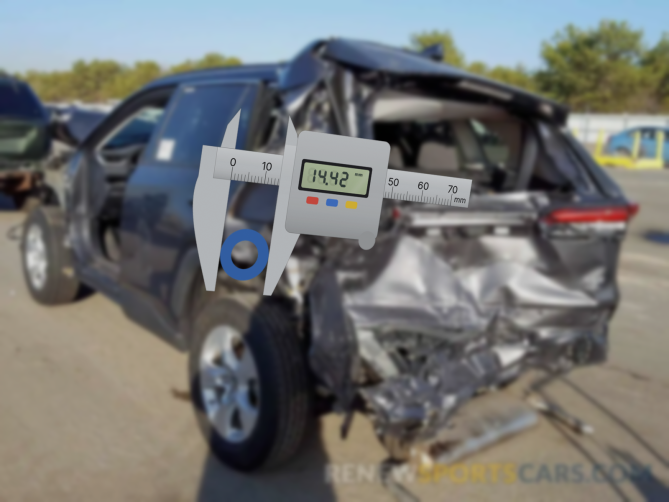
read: {"value": 14.42, "unit": "mm"}
